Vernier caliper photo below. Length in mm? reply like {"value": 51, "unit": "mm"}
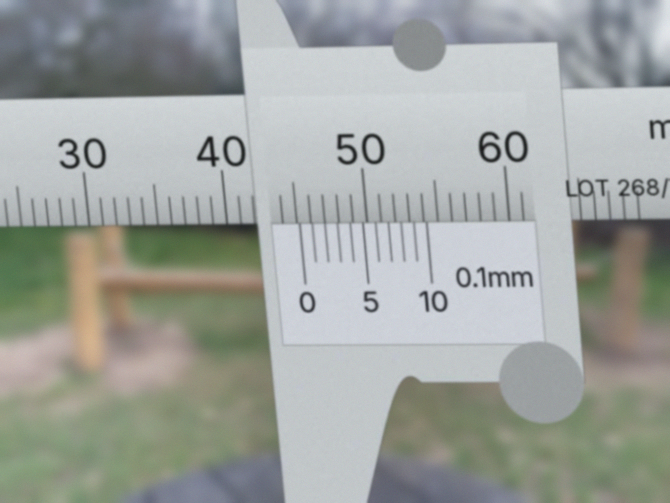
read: {"value": 45.2, "unit": "mm"}
